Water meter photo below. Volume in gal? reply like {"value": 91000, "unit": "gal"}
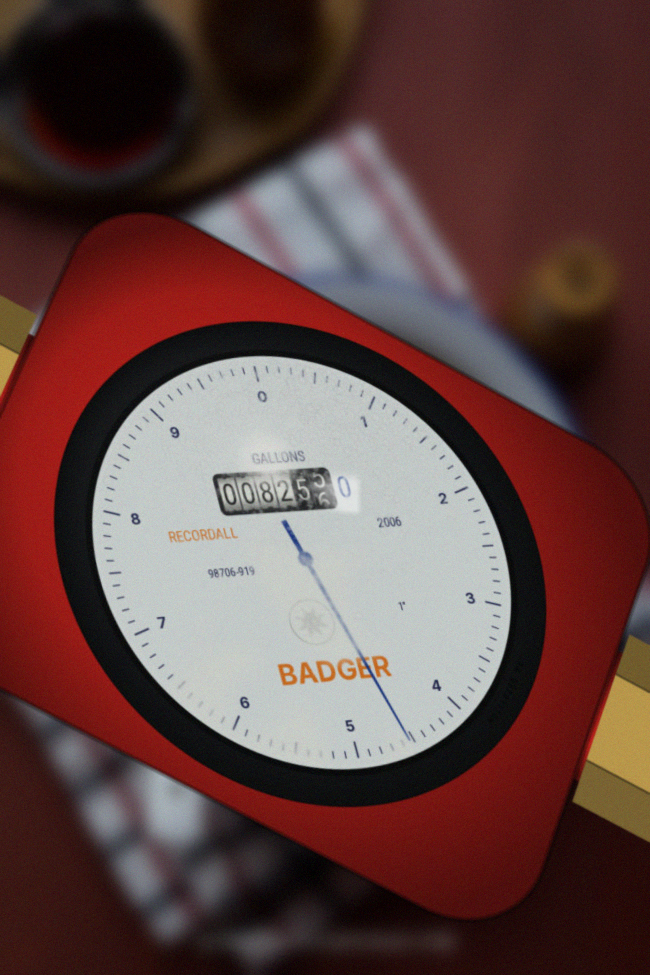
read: {"value": 82554.5, "unit": "gal"}
